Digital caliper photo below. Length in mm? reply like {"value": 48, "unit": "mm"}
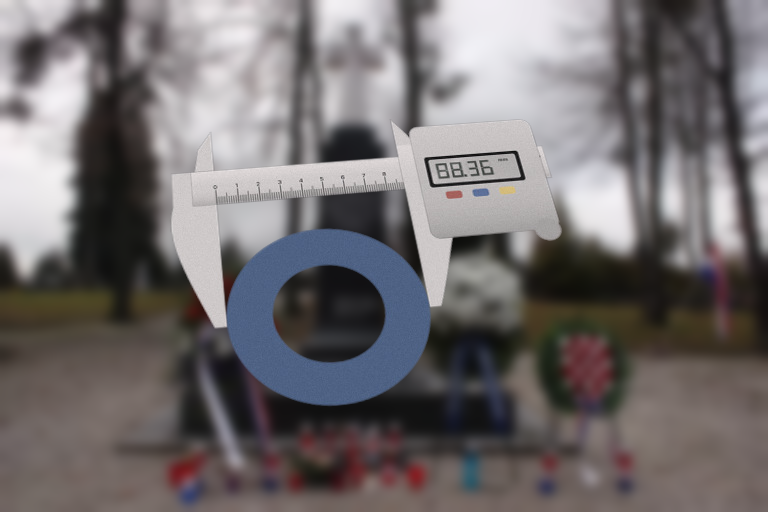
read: {"value": 88.36, "unit": "mm"}
